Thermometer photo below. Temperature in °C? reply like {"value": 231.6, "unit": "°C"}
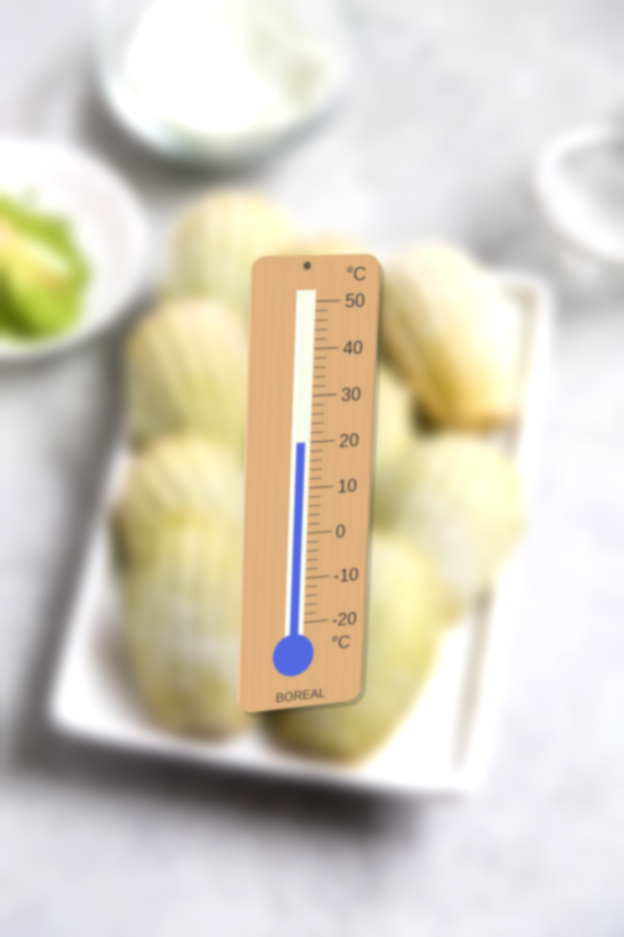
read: {"value": 20, "unit": "°C"}
